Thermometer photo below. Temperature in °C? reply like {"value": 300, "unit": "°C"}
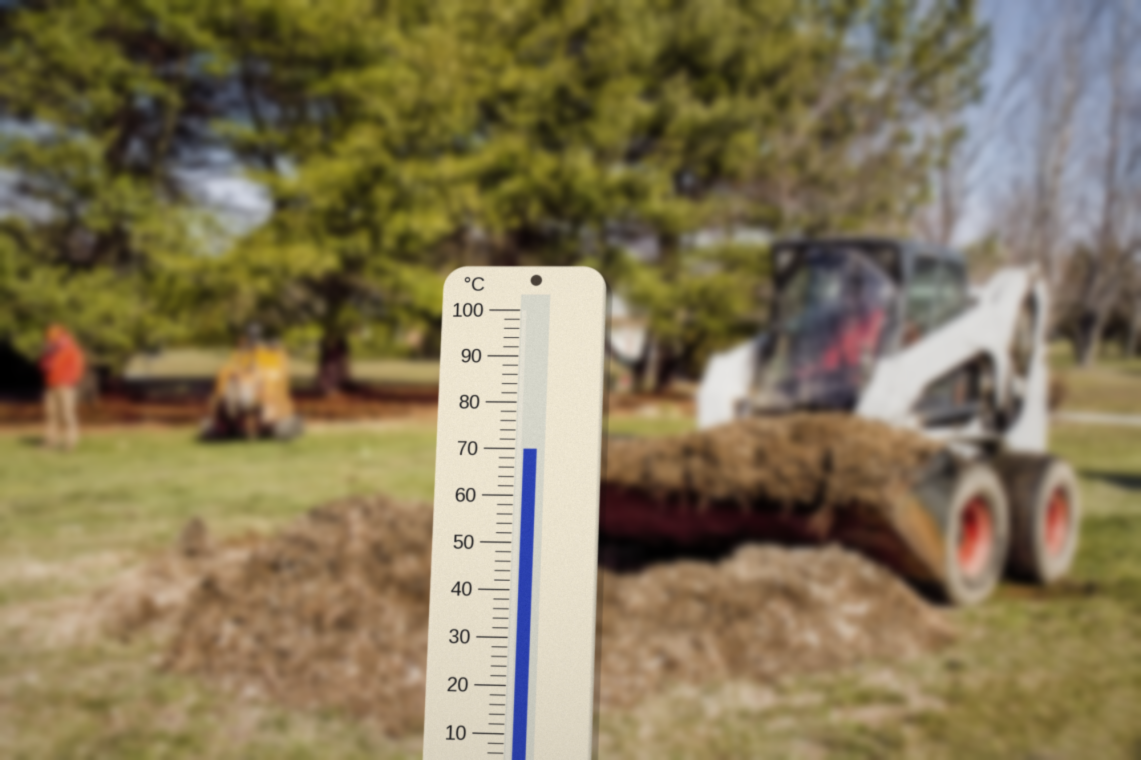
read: {"value": 70, "unit": "°C"}
